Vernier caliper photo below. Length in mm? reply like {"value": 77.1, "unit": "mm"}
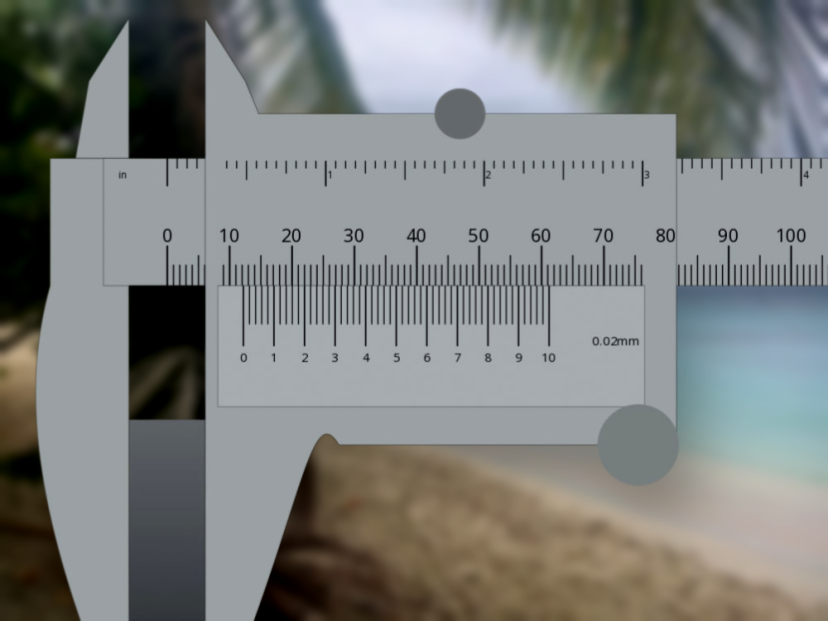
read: {"value": 12.2, "unit": "mm"}
